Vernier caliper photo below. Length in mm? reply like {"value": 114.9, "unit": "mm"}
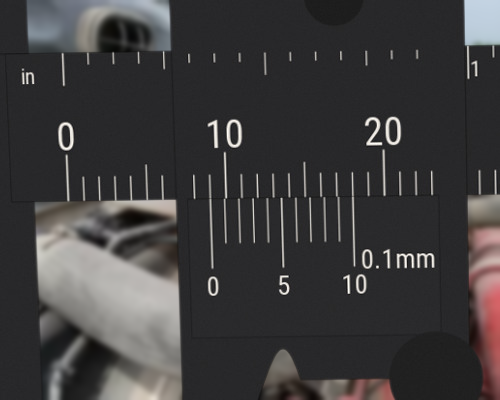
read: {"value": 9.0, "unit": "mm"}
